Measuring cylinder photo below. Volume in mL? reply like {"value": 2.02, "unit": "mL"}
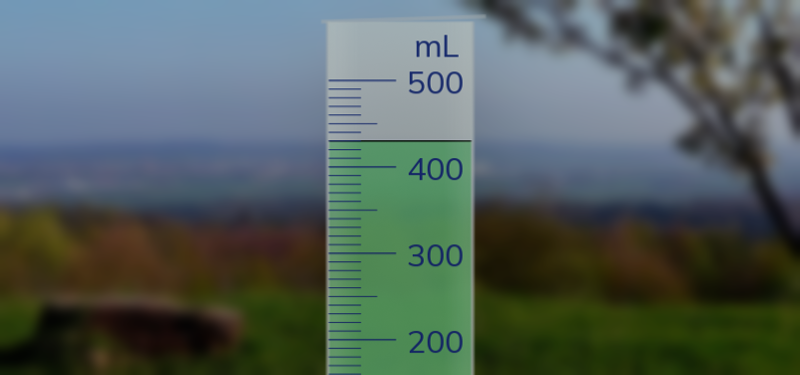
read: {"value": 430, "unit": "mL"}
